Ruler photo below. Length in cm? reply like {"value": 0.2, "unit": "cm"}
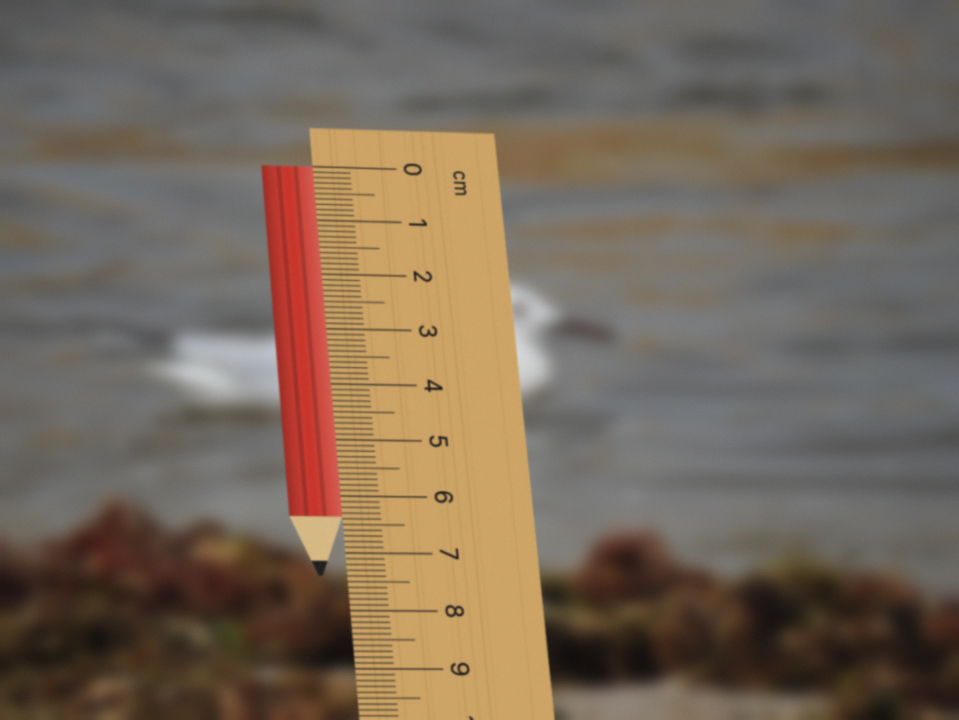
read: {"value": 7.4, "unit": "cm"}
